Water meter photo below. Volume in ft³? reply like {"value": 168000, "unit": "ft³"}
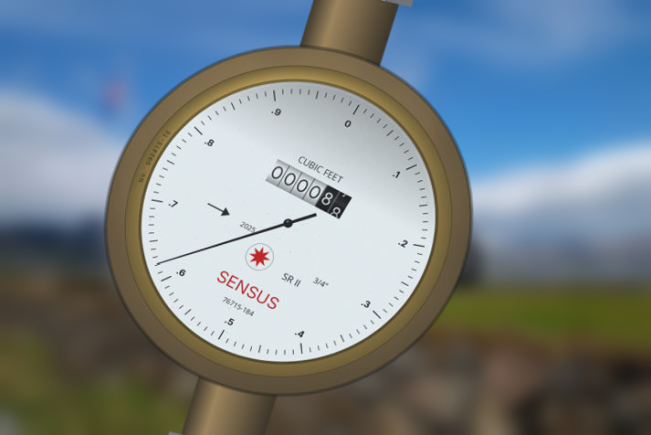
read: {"value": 87.62, "unit": "ft³"}
